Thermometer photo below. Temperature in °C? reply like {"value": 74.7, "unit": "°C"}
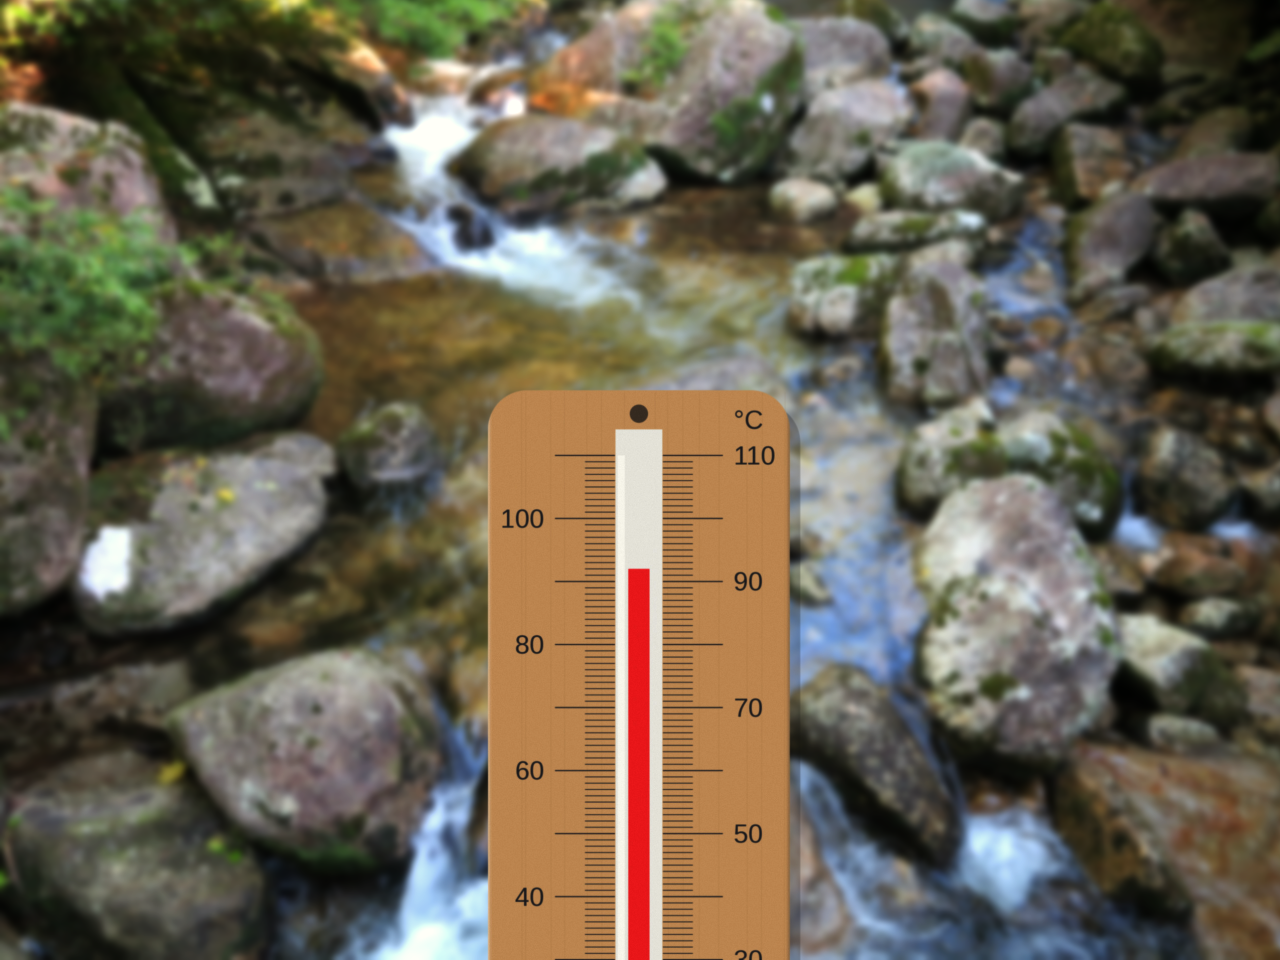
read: {"value": 92, "unit": "°C"}
